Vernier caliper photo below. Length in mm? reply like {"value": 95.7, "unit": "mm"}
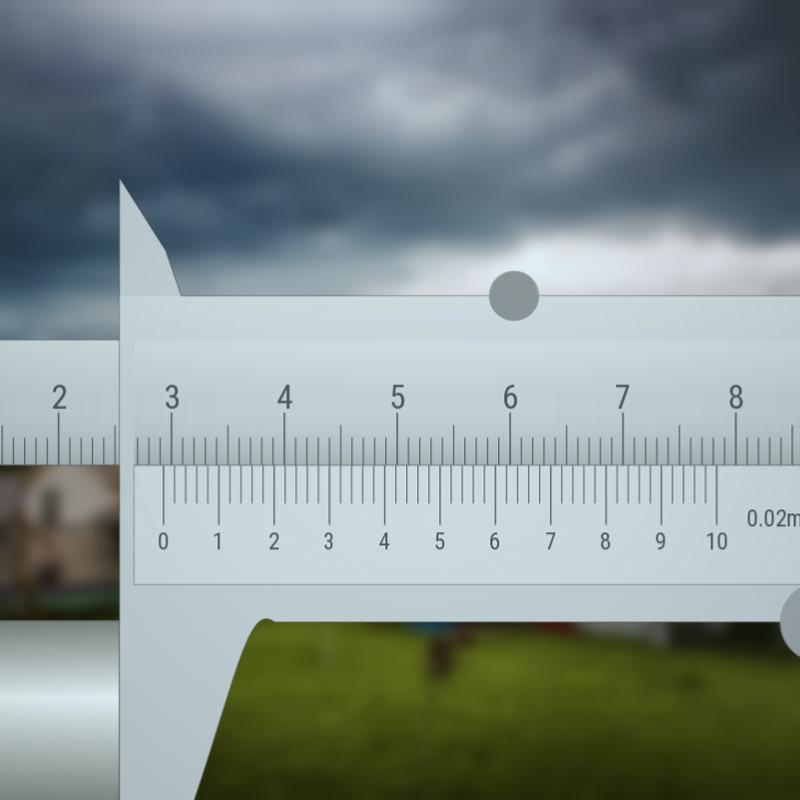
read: {"value": 29.3, "unit": "mm"}
